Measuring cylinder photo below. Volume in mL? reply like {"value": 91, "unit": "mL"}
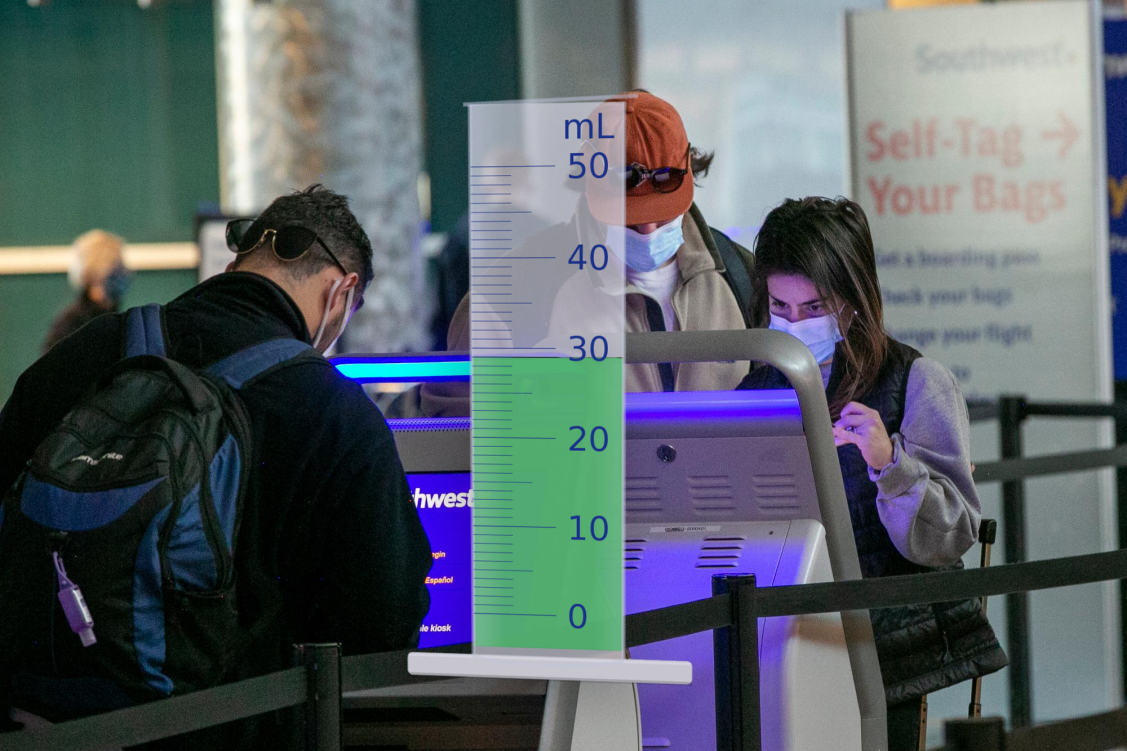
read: {"value": 29, "unit": "mL"}
